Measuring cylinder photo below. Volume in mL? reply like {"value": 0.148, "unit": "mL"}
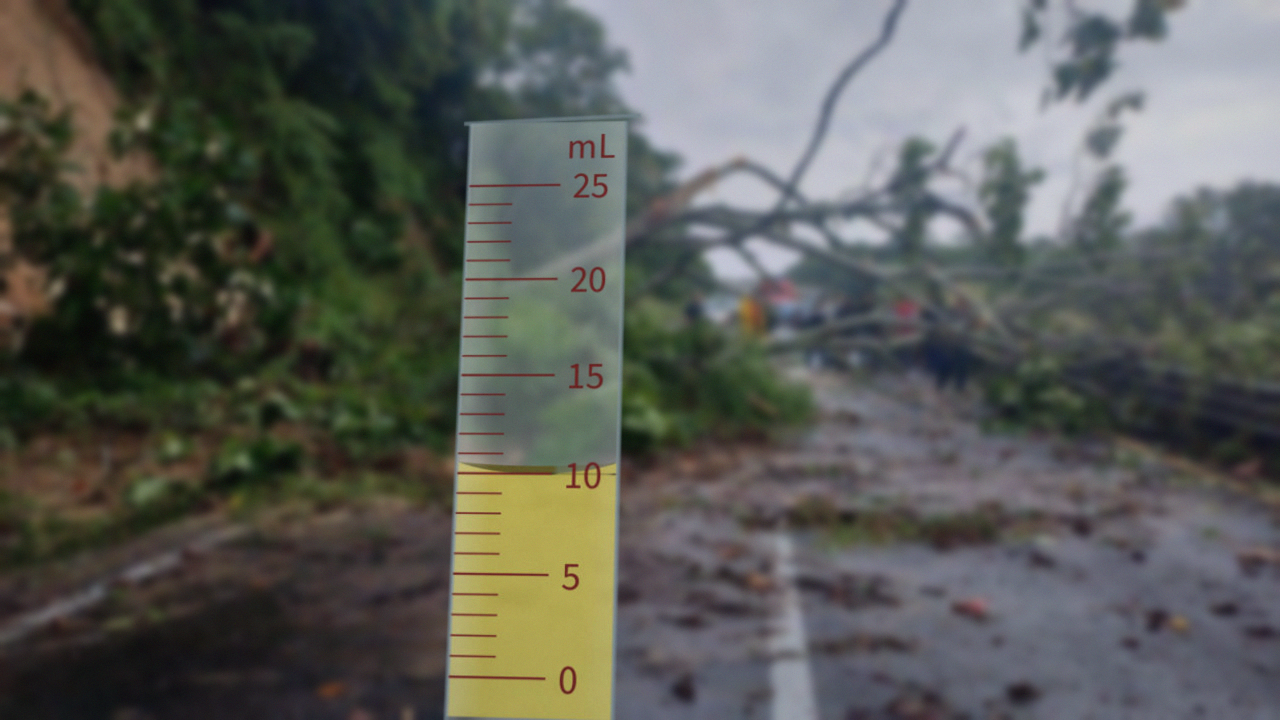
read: {"value": 10, "unit": "mL"}
